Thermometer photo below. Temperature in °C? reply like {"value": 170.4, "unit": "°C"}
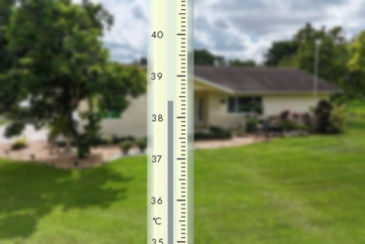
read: {"value": 38.4, "unit": "°C"}
